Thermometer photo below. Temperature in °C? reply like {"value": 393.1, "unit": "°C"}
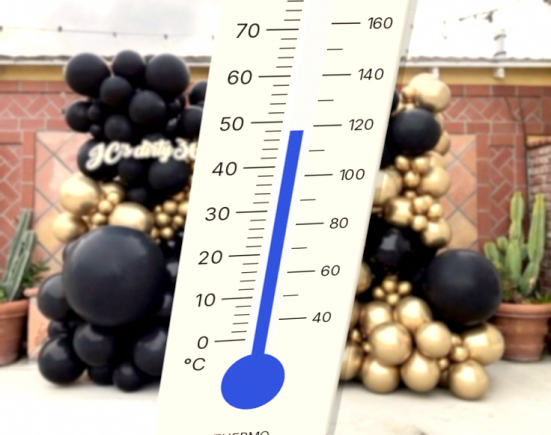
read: {"value": 48, "unit": "°C"}
